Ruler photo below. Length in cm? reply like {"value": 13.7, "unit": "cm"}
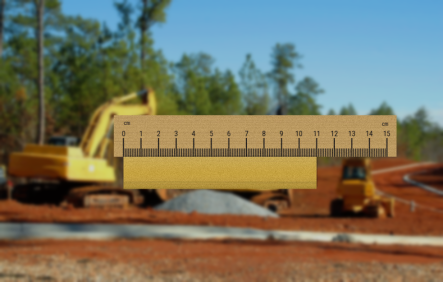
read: {"value": 11, "unit": "cm"}
